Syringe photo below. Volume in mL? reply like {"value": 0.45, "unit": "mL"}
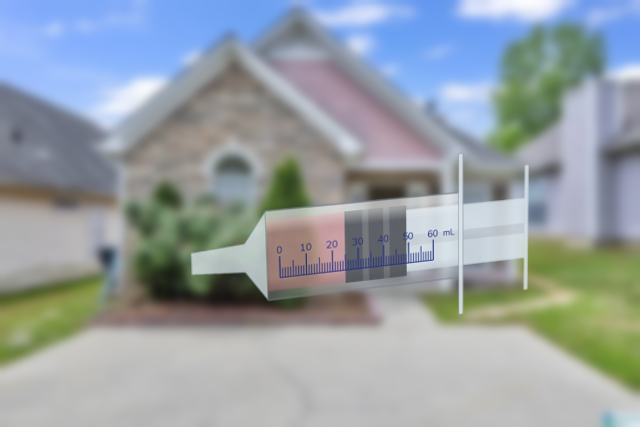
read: {"value": 25, "unit": "mL"}
